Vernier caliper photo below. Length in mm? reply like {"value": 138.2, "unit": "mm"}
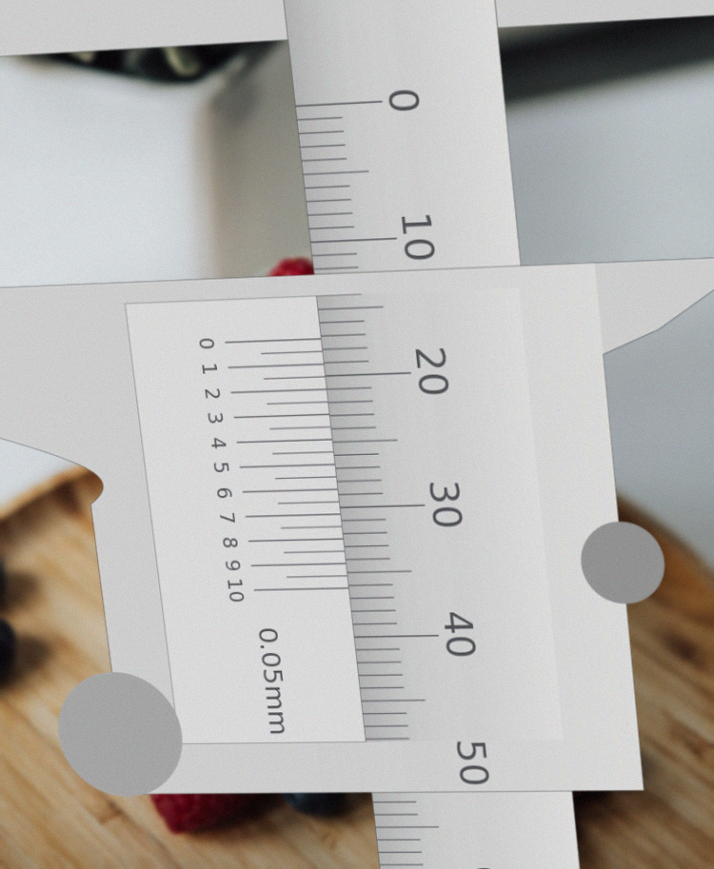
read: {"value": 17.2, "unit": "mm"}
